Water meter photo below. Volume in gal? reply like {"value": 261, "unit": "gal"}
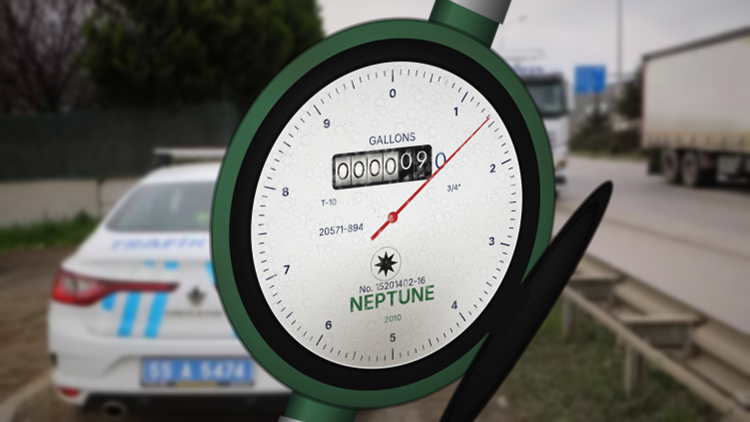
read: {"value": 91.4, "unit": "gal"}
